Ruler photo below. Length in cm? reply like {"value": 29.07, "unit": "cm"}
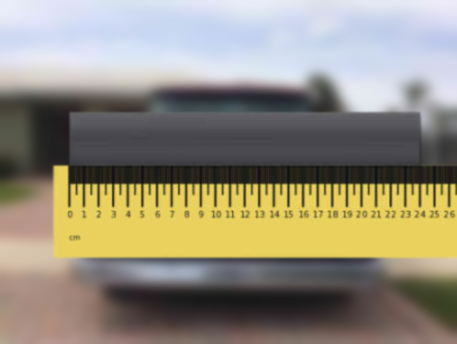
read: {"value": 24, "unit": "cm"}
